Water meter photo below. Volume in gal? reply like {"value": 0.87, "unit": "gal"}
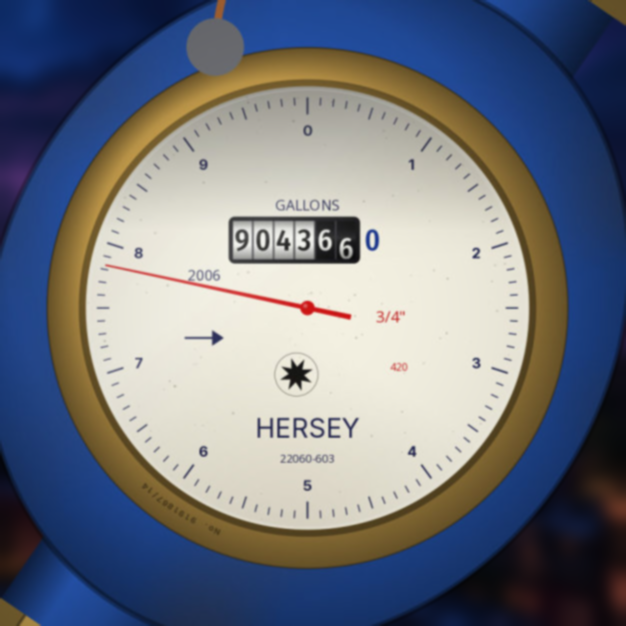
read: {"value": 9043657.8, "unit": "gal"}
